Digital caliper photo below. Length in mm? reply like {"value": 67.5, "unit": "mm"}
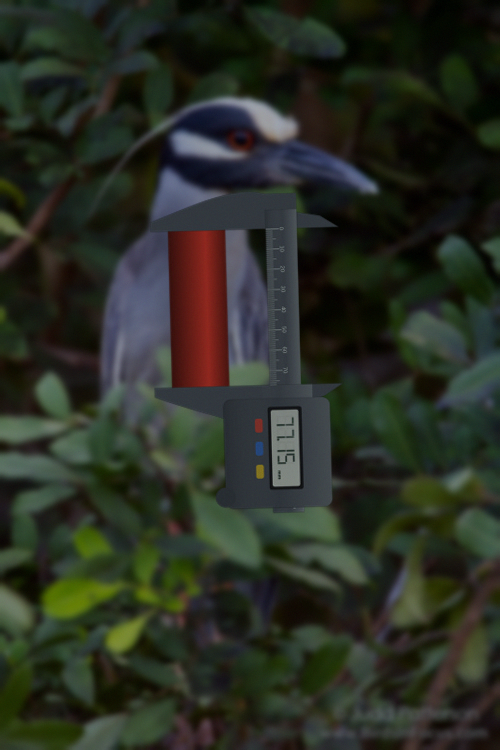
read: {"value": 77.15, "unit": "mm"}
